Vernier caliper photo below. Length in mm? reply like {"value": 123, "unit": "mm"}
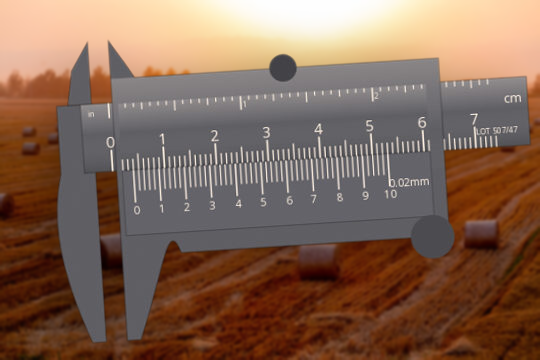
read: {"value": 4.0, "unit": "mm"}
